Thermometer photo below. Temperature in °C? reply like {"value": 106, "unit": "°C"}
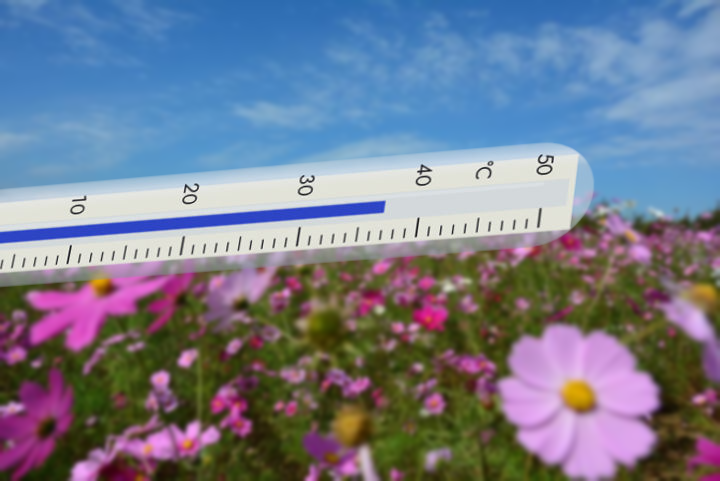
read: {"value": 37, "unit": "°C"}
